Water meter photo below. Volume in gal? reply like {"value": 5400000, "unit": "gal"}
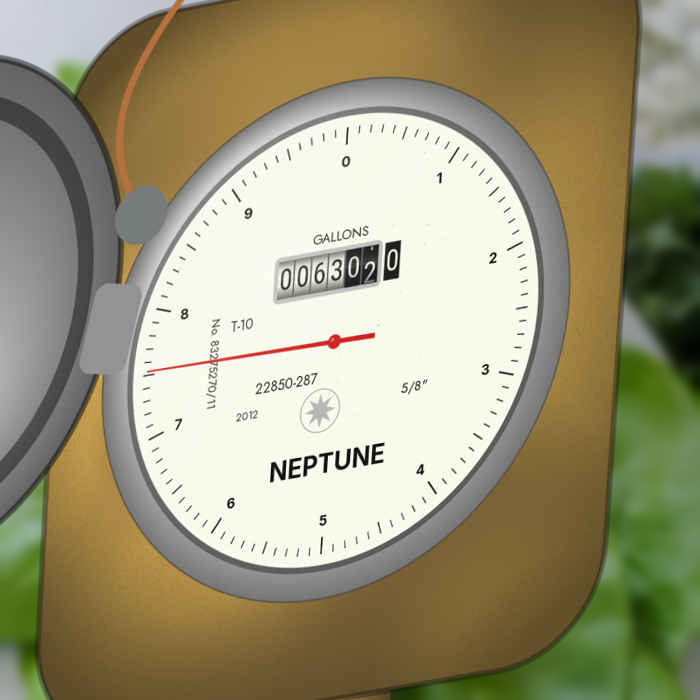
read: {"value": 63017.5, "unit": "gal"}
